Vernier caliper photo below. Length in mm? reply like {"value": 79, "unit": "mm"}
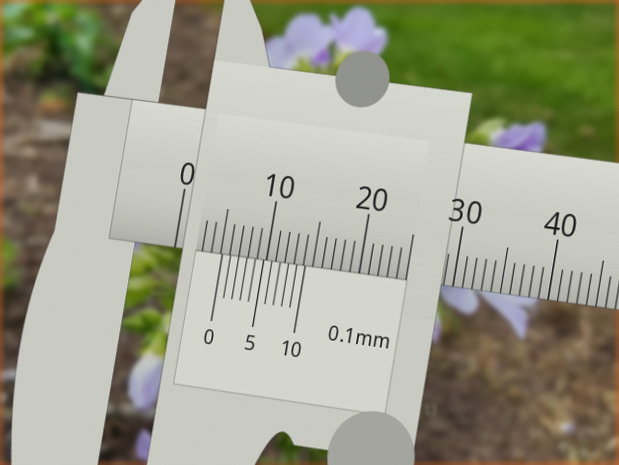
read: {"value": 5.2, "unit": "mm"}
